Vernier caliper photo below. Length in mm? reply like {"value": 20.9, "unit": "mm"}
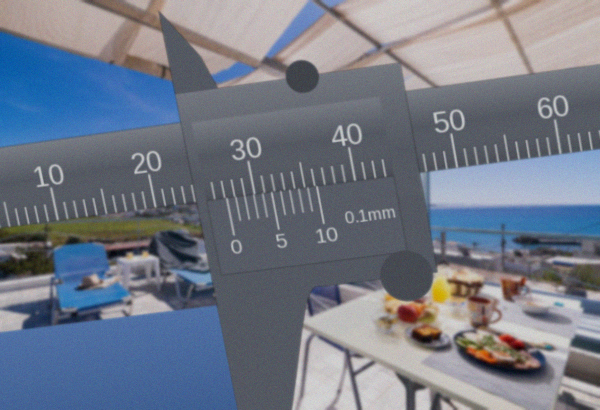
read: {"value": 27.2, "unit": "mm"}
